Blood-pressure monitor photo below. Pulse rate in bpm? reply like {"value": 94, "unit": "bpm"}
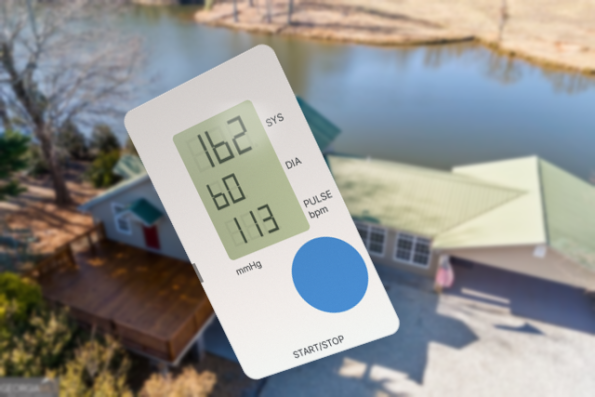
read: {"value": 113, "unit": "bpm"}
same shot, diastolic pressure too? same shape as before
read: {"value": 60, "unit": "mmHg"}
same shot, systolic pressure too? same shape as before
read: {"value": 162, "unit": "mmHg"}
